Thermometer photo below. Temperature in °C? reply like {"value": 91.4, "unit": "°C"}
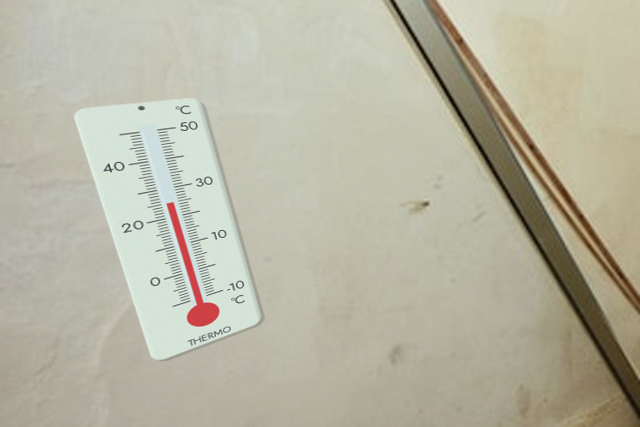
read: {"value": 25, "unit": "°C"}
